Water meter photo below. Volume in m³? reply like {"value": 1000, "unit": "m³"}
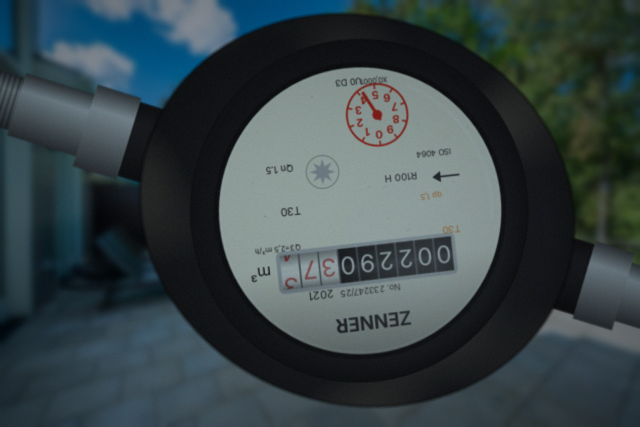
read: {"value": 2290.3734, "unit": "m³"}
